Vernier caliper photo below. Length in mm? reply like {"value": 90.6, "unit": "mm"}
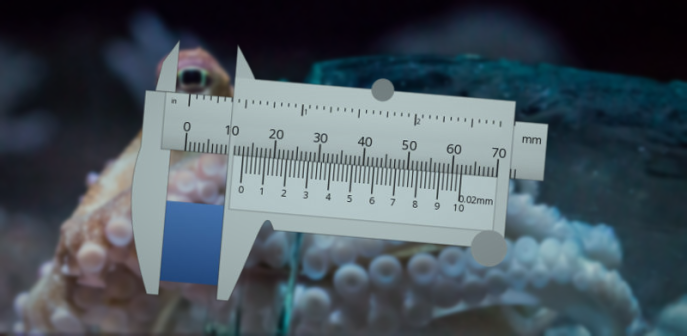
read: {"value": 13.0, "unit": "mm"}
